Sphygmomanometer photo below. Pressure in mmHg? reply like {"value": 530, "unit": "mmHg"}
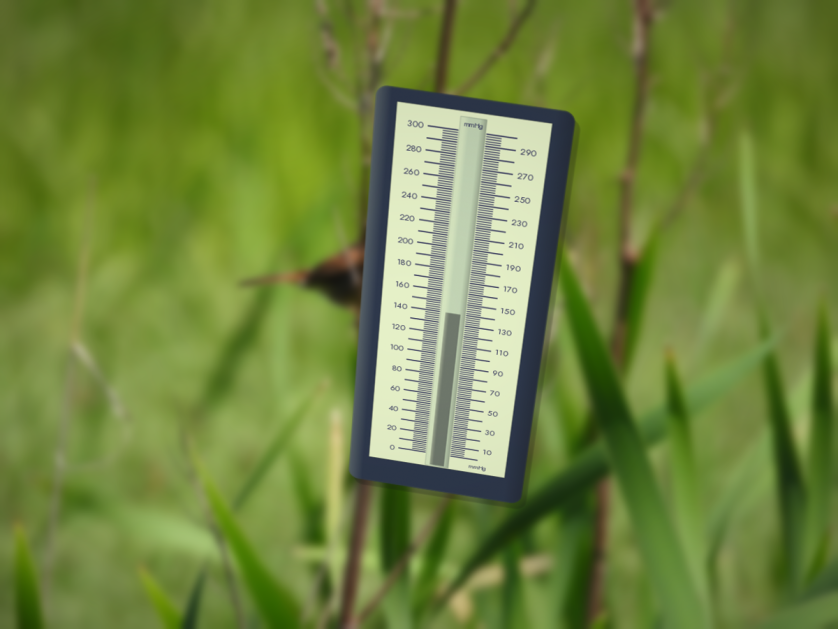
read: {"value": 140, "unit": "mmHg"}
